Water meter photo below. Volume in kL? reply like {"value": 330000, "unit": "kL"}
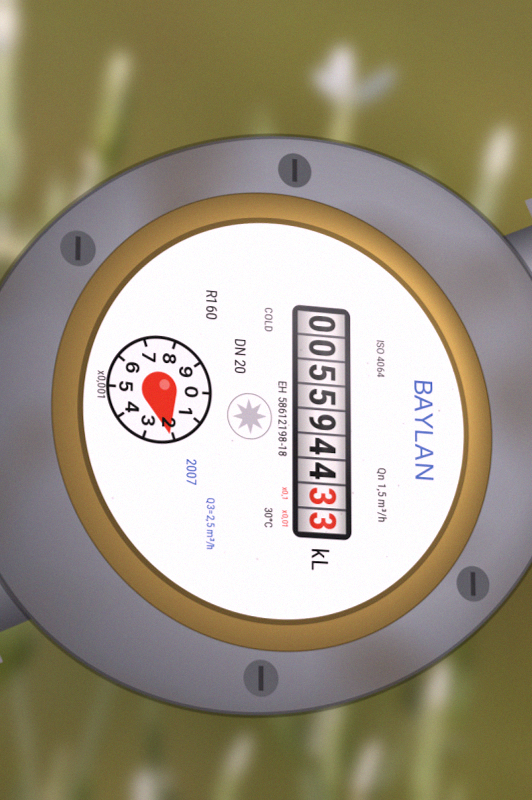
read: {"value": 55944.332, "unit": "kL"}
